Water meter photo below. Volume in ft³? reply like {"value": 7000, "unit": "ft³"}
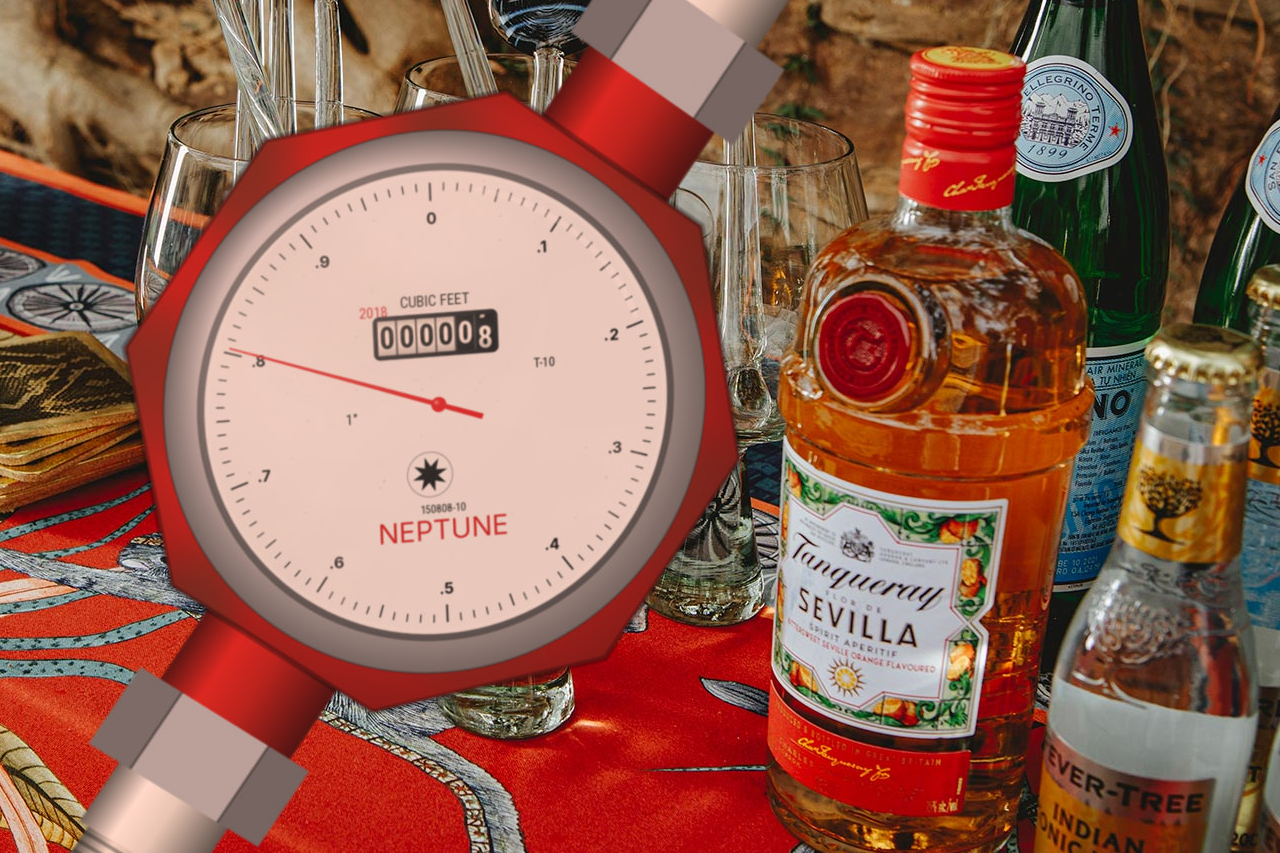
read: {"value": 7.80, "unit": "ft³"}
